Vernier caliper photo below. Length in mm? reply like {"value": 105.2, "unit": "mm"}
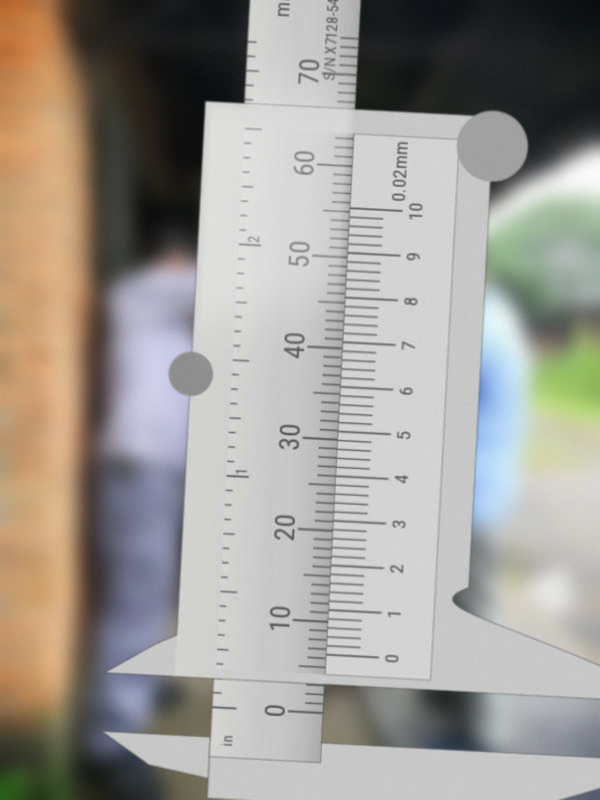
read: {"value": 6.4, "unit": "mm"}
